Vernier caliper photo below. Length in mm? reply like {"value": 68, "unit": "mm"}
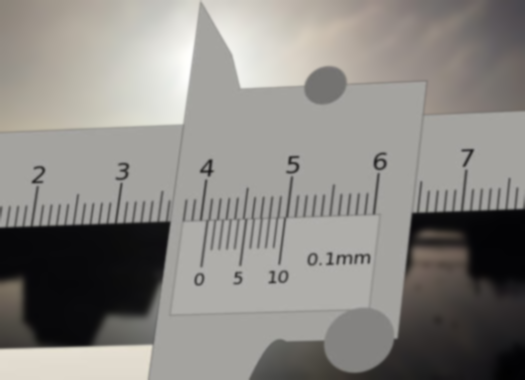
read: {"value": 40.8, "unit": "mm"}
